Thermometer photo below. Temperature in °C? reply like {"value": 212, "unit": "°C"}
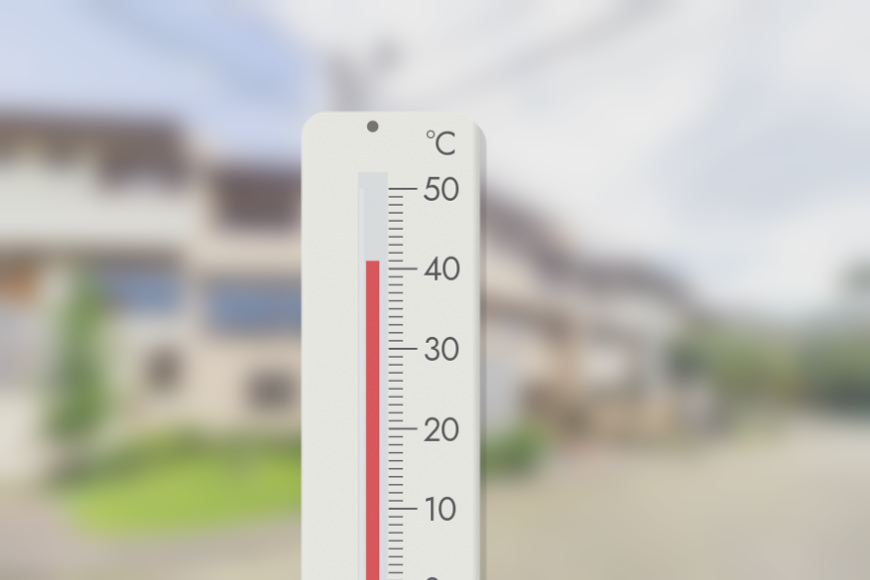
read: {"value": 41, "unit": "°C"}
